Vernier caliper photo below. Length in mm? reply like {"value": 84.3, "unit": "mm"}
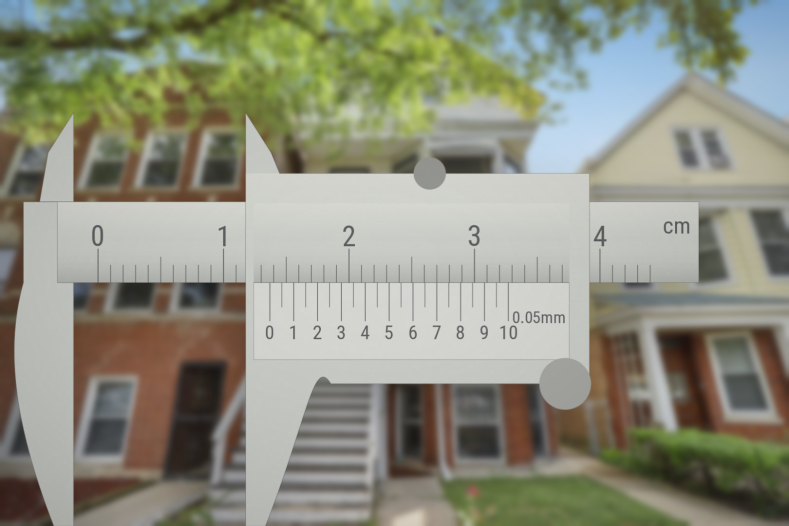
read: {"value": 13.7, "unit": "mm"}
